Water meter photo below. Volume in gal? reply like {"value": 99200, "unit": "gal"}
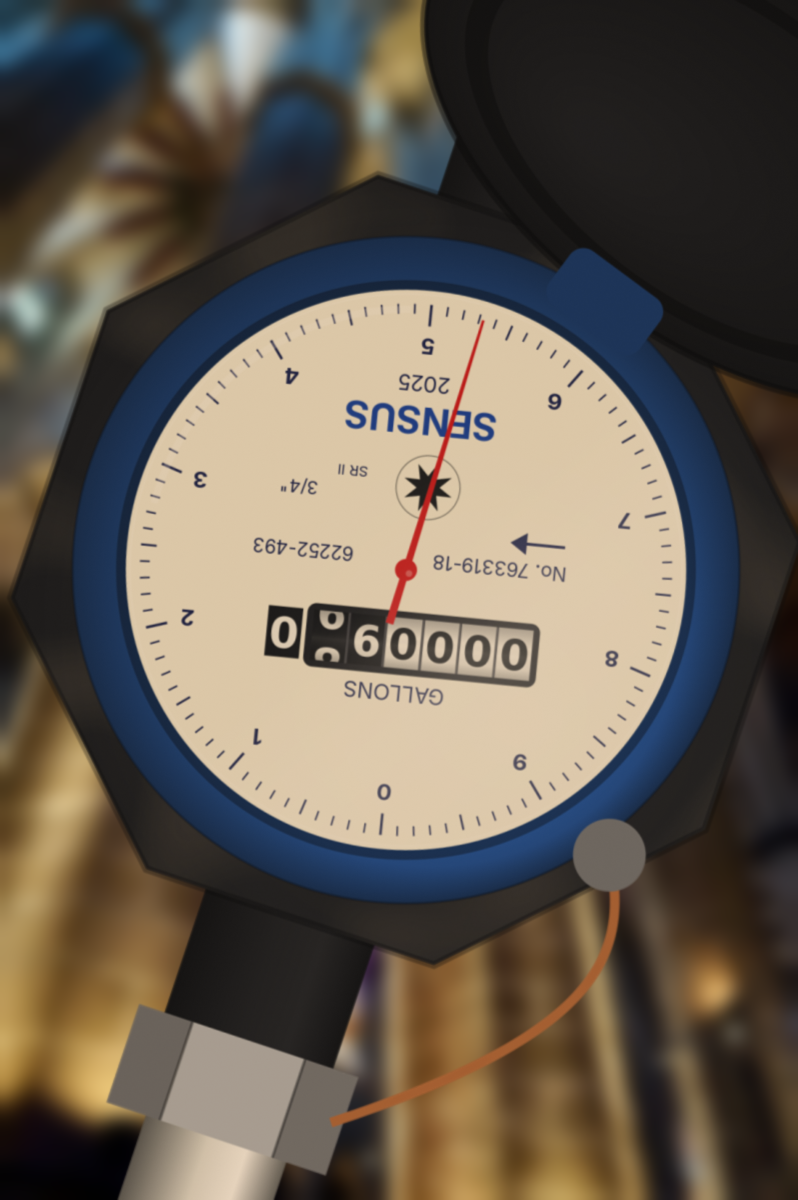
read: {"value": 985.3, "unit": "gal"}
